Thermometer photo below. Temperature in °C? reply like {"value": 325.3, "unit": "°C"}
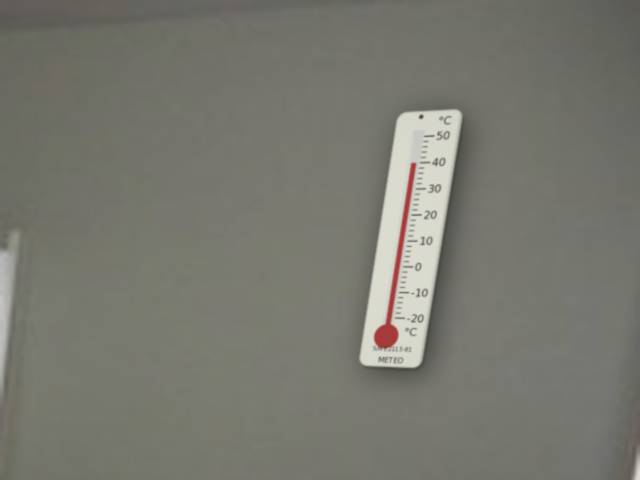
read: {"value": 40, "unit": "°C"}
